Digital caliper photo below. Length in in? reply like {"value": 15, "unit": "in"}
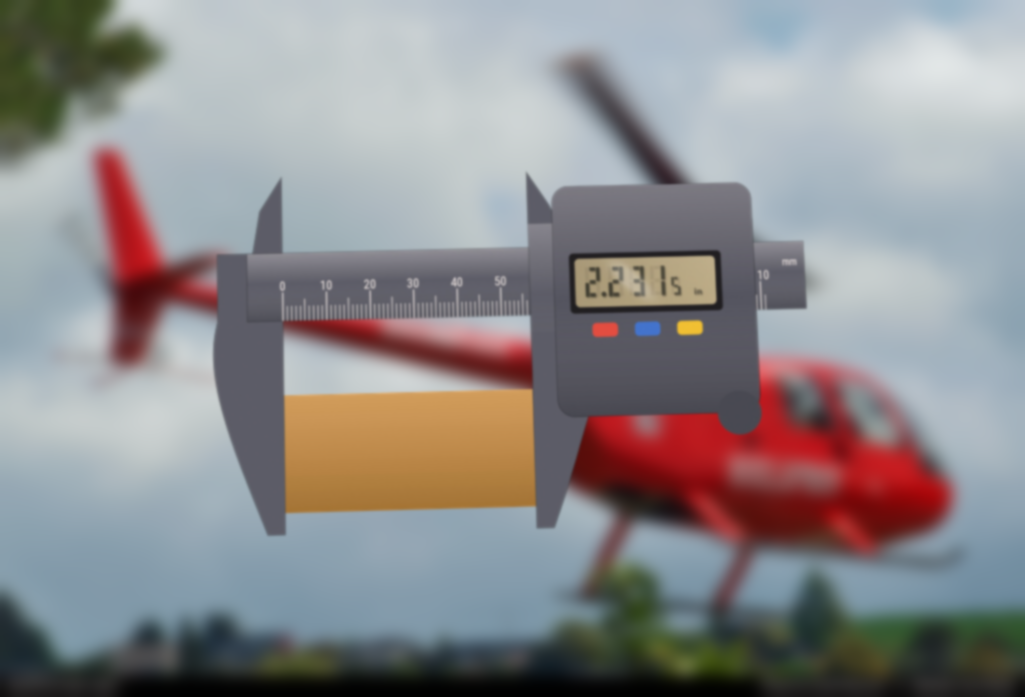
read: {"value": 2.2315, "unit": "in"}
